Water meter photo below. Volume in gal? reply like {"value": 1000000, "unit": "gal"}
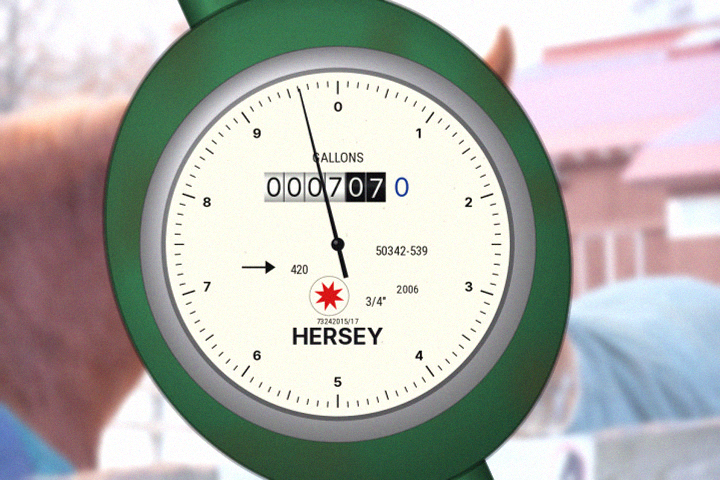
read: {"value": 7069.6, "unit": "gal"}
